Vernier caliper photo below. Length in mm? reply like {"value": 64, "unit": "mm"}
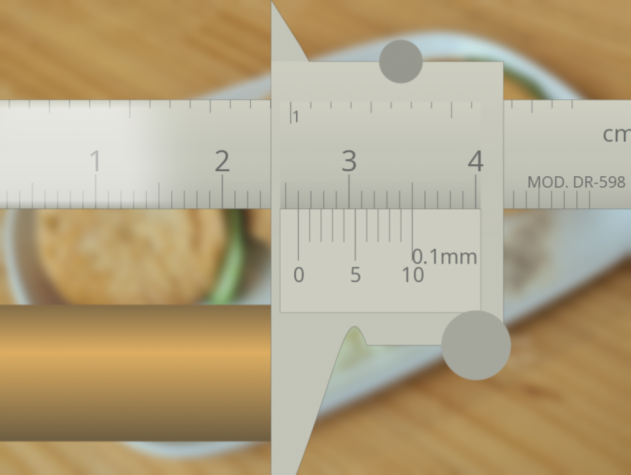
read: {"value": 26.0, "unit": "mm"}
